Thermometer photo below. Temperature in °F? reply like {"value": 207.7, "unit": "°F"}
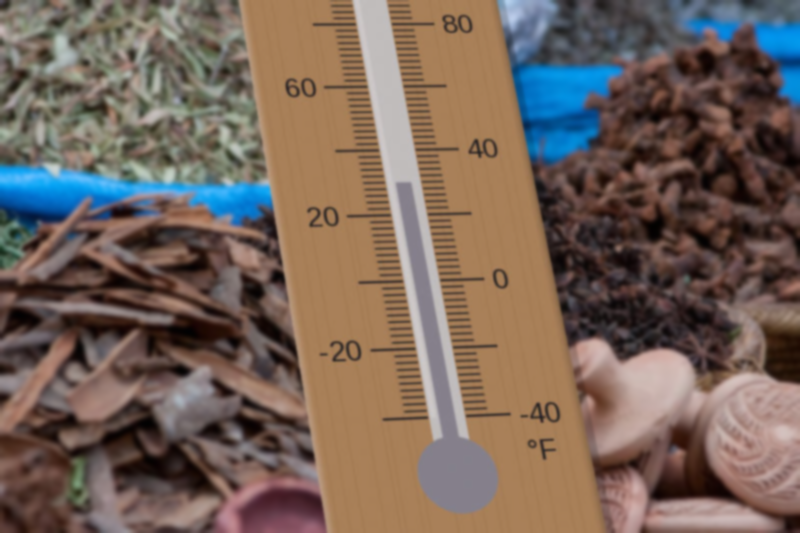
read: {"value": 30, "unit": "°F"}
